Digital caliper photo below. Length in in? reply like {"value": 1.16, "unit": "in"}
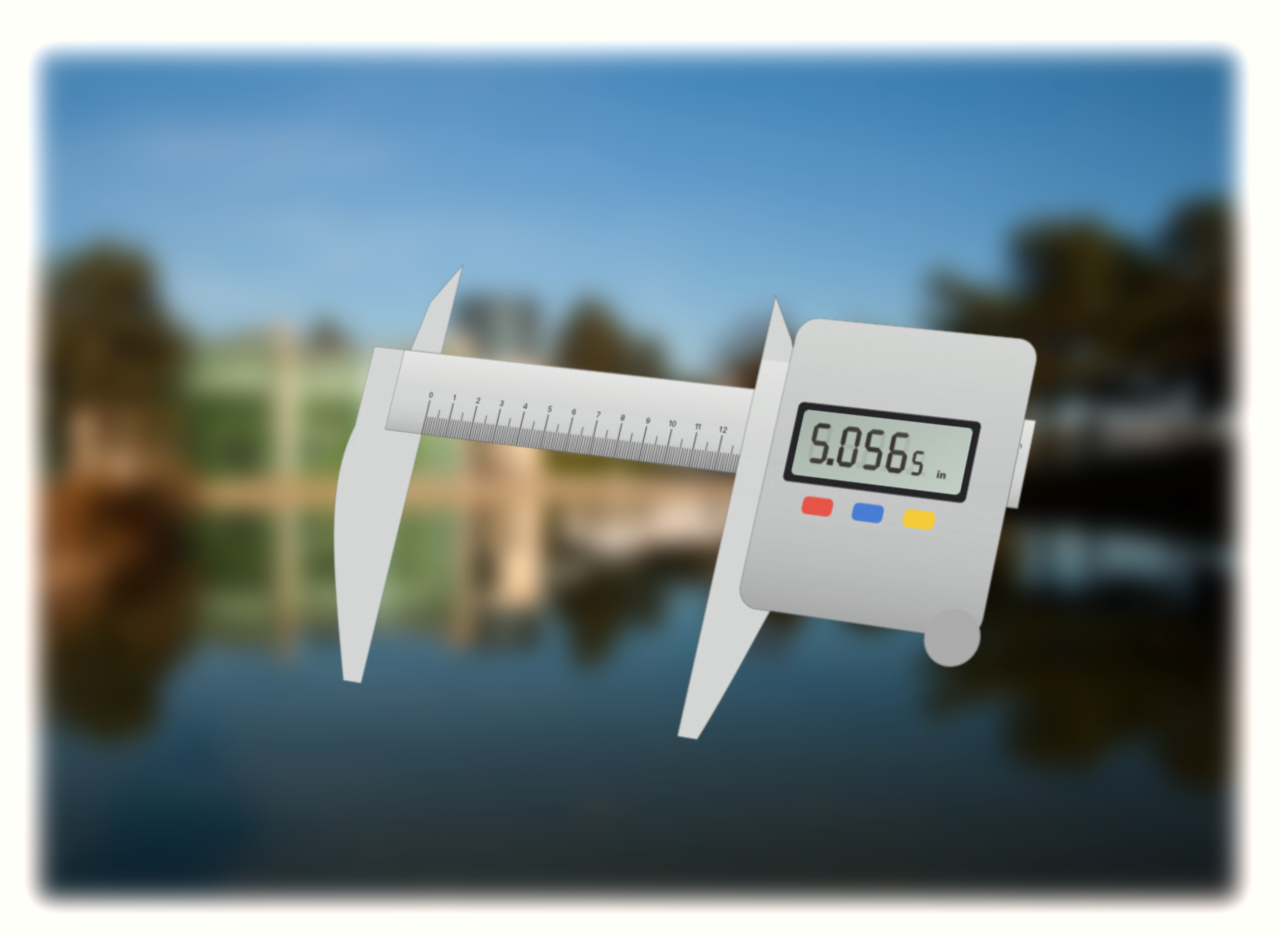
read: {"value": 5.0565, "unit": "in"}
